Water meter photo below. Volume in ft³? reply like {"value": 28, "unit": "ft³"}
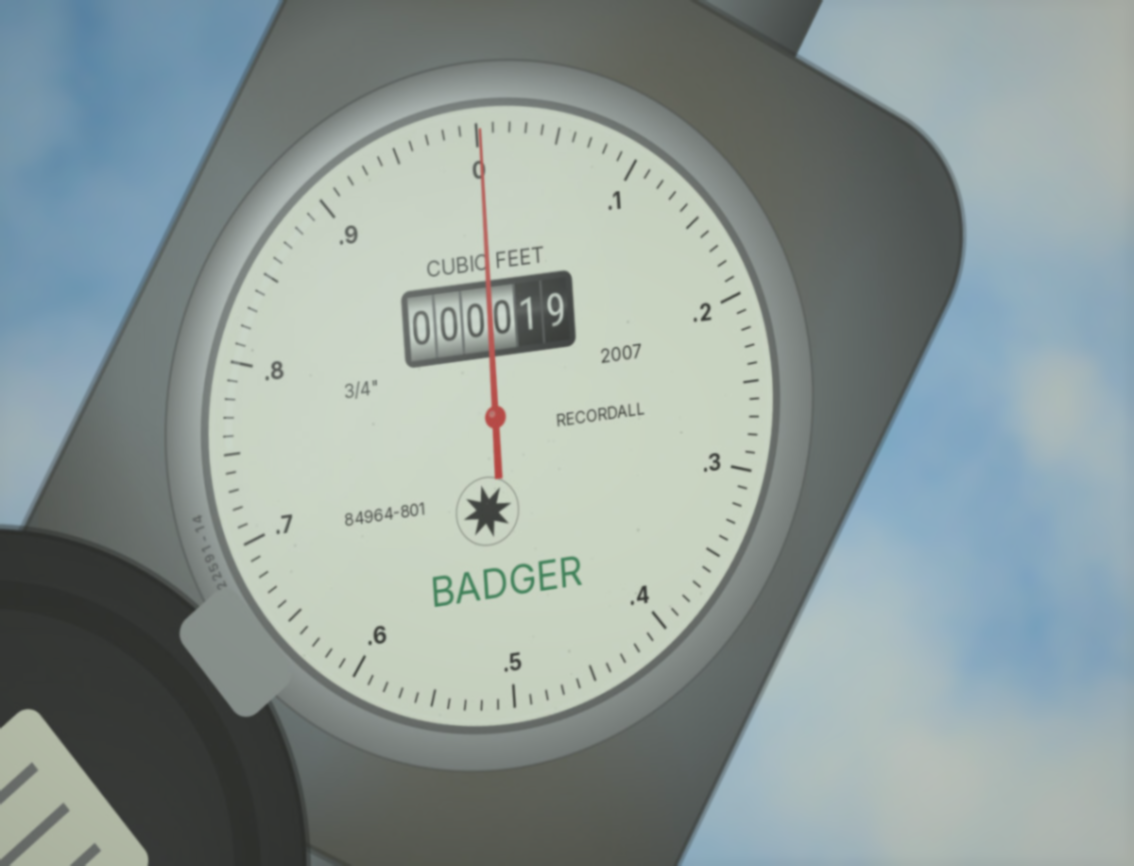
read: {"value": 19.00, "unit": "ft³"}
